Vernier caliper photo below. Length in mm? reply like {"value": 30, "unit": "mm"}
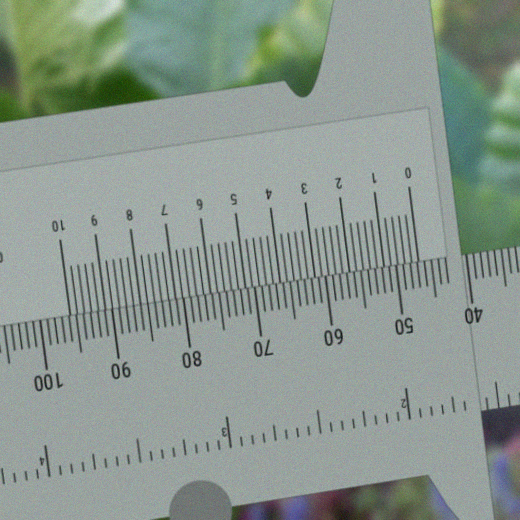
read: {"value": 46.8, "unit": "mm"}
